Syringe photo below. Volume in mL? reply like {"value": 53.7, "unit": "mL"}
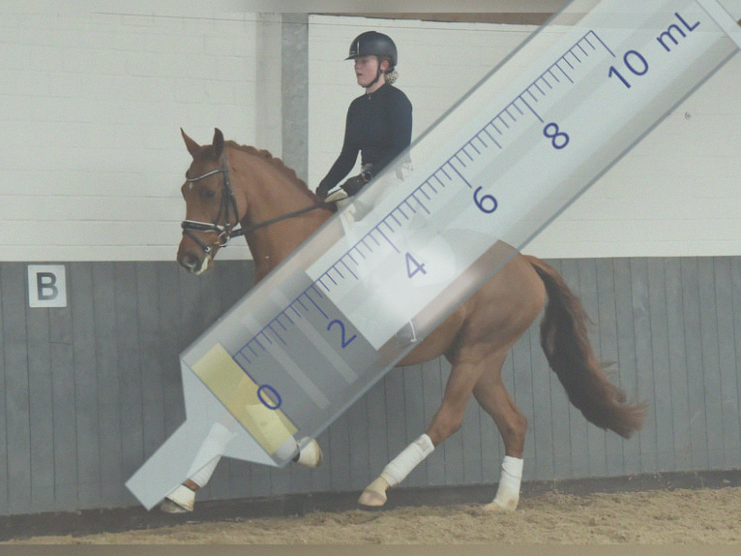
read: {"value": 0, "unit": "mL"}
